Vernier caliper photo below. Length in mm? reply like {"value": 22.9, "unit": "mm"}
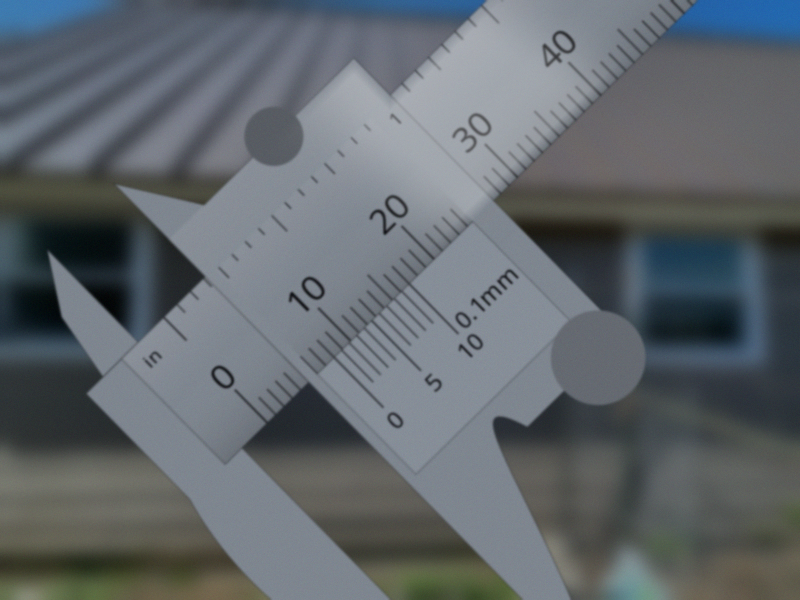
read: {"value": 8.0, "unit": "mm"}
